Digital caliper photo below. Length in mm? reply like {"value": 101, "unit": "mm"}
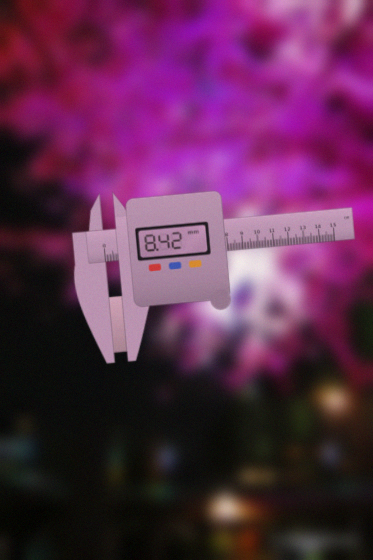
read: {"value": 8.42, "unit": "mm"}
